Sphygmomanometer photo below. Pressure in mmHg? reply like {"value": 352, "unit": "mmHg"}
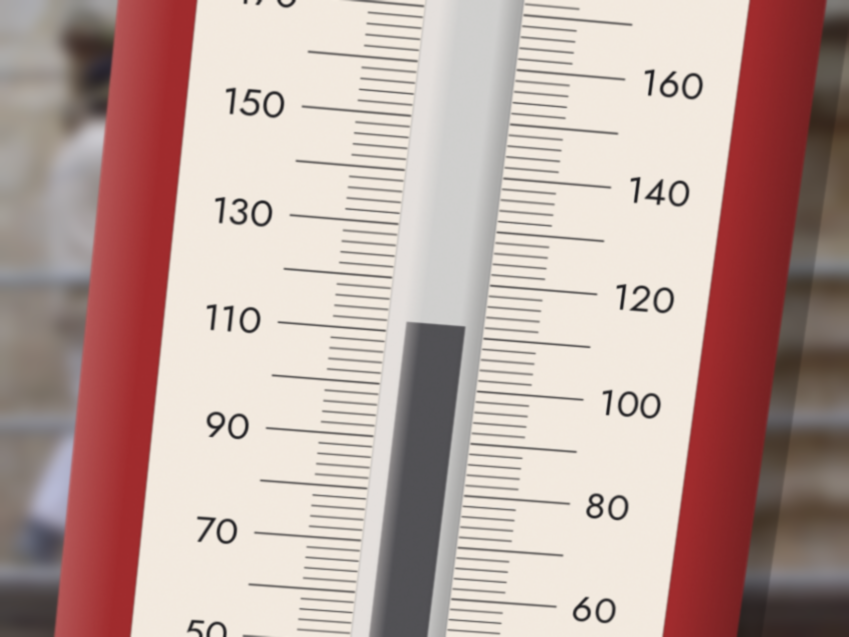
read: {"value": 112, "unit": "mmHg"}
